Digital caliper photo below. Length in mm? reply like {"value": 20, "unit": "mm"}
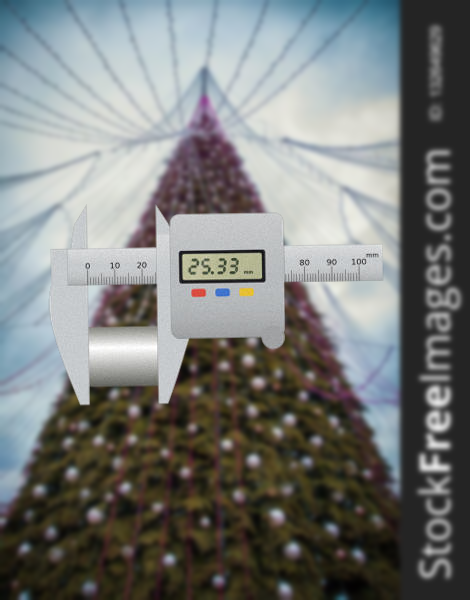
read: {"value": 25.33, "unit": "mm"}
